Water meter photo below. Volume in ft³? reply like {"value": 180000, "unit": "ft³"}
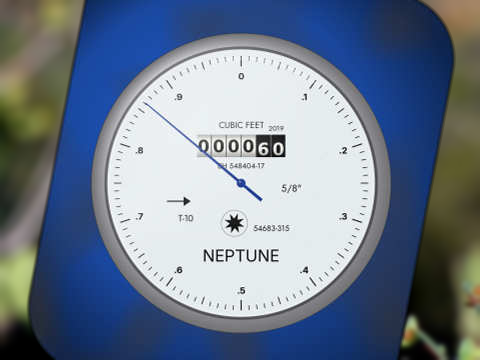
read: {"value": 59.86, "unit": "ft³"}
